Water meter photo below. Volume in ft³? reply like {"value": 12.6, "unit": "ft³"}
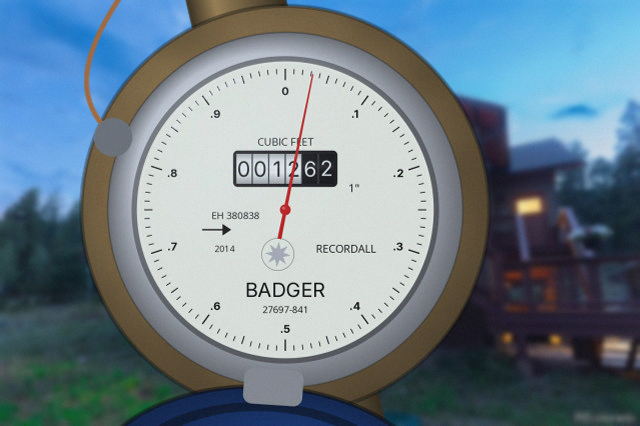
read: {"value": 1262.03, "unit": "ft³"}
